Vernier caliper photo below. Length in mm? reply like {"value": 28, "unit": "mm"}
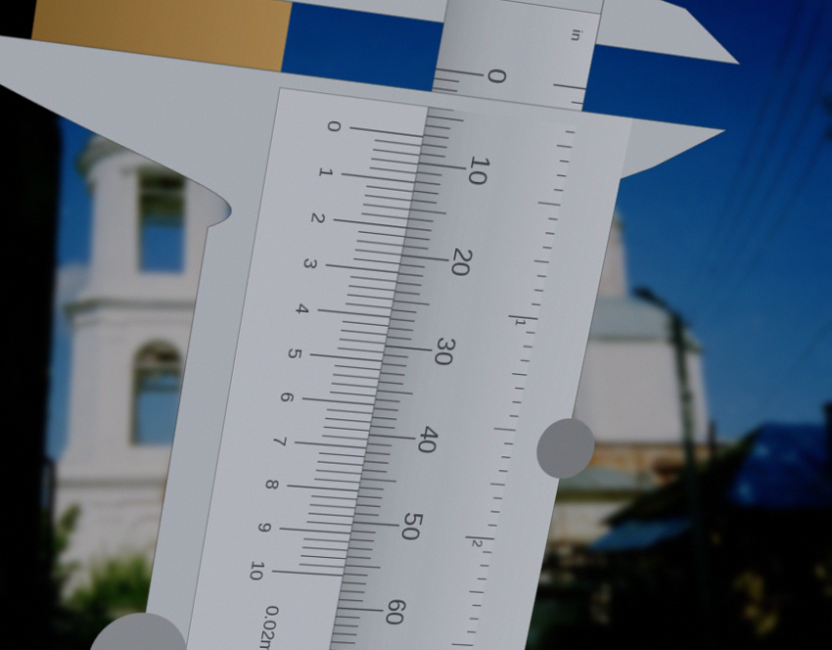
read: {"value": 7.2, "unit": "mm"}
